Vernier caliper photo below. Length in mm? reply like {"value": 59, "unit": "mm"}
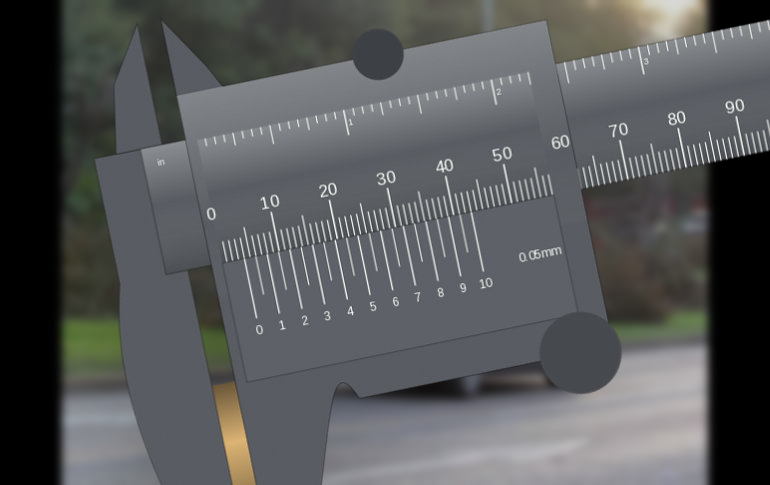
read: {"value": 4.0, "unit": "mm"}
